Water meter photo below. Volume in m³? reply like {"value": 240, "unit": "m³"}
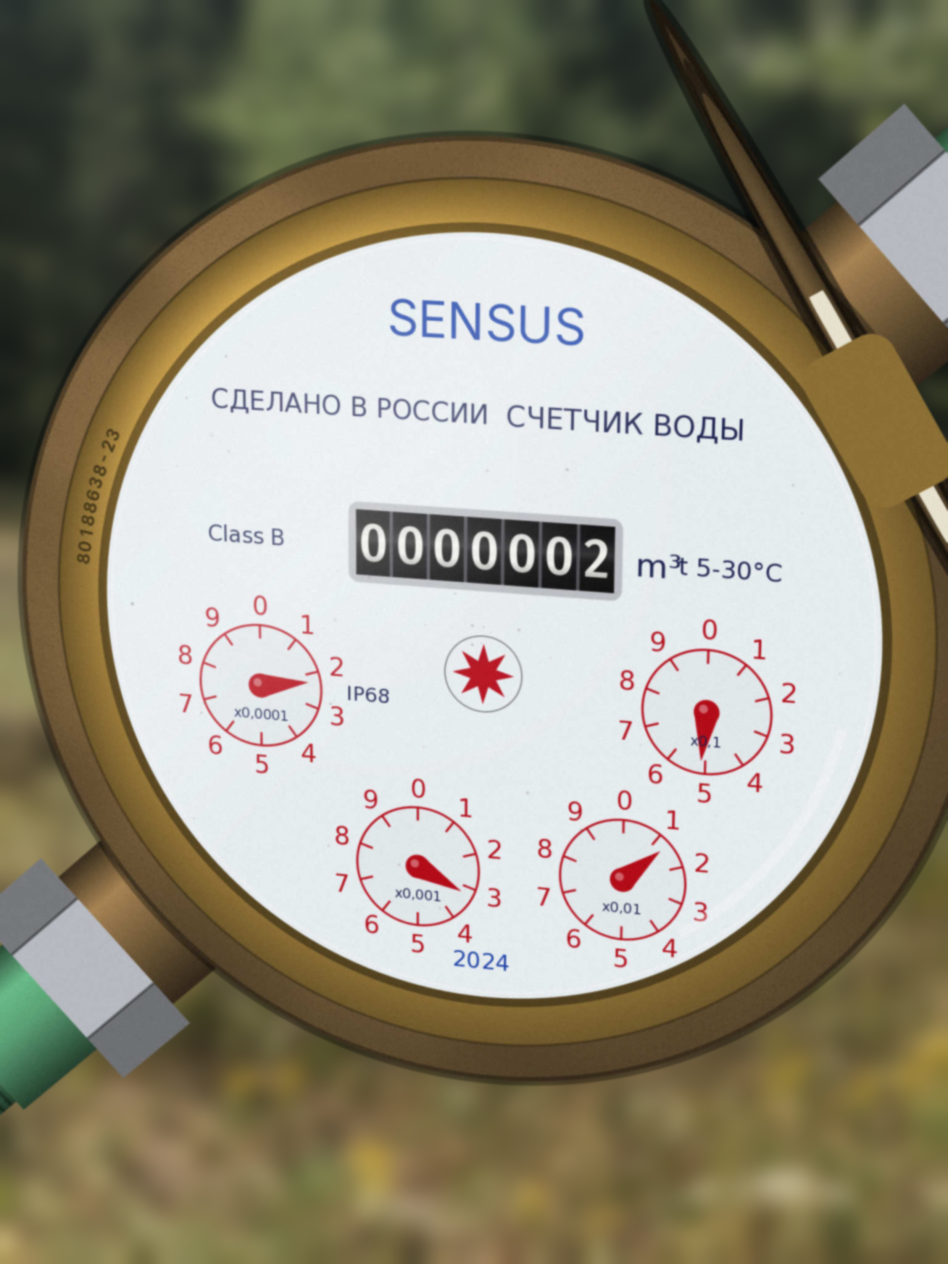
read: {"value": 2.5132, "unit": "m³"}
